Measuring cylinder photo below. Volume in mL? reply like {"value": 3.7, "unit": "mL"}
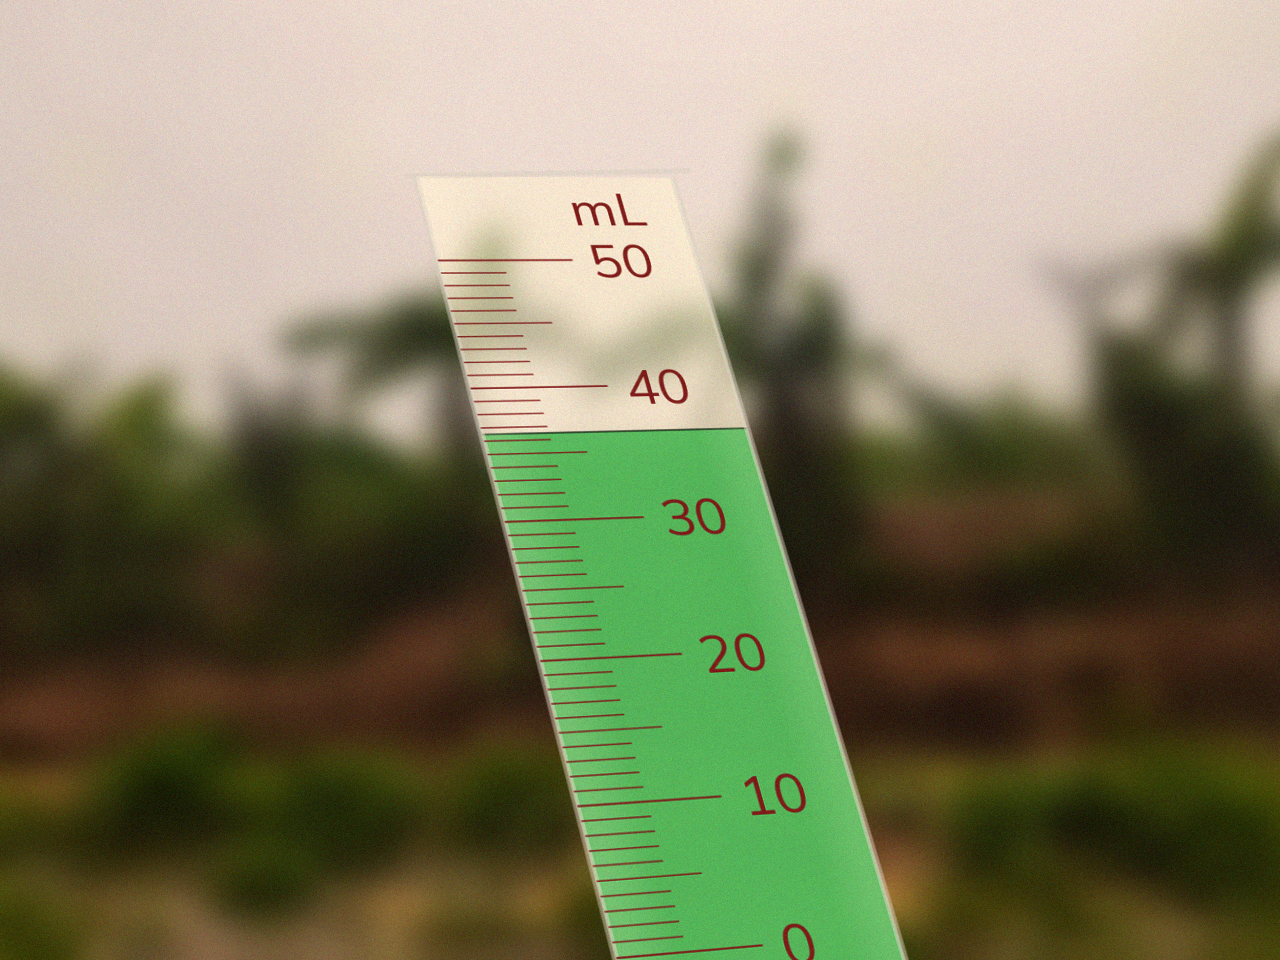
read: {"value": 36.5, "unit": "mL"}
